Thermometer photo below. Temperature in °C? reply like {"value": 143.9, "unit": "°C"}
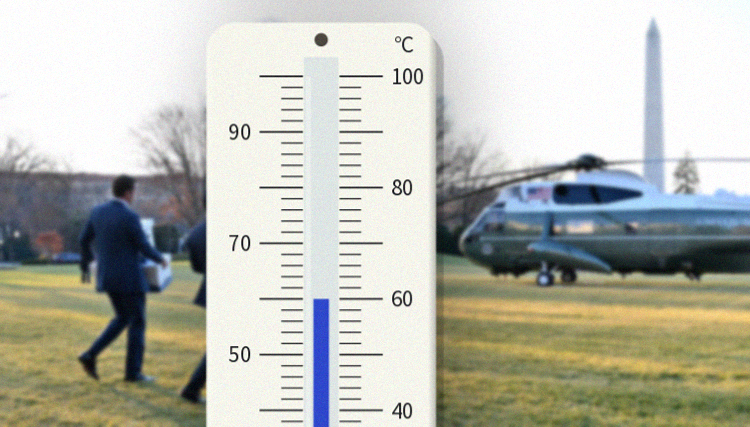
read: {"value": 60, "unit": "°C"}
